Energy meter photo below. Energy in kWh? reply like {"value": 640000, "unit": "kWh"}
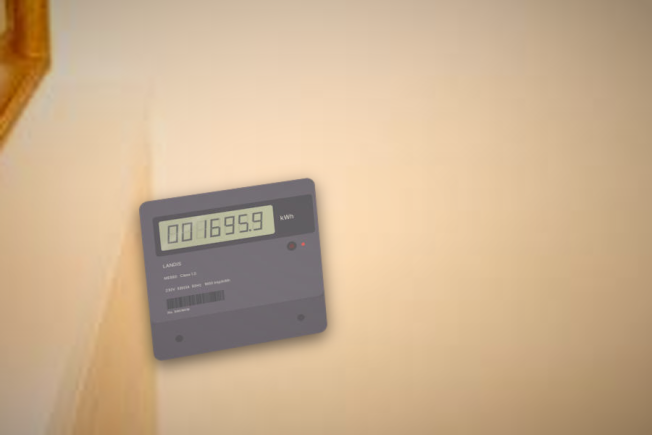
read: {"value": 1695.9, "unit": "kWh"}
